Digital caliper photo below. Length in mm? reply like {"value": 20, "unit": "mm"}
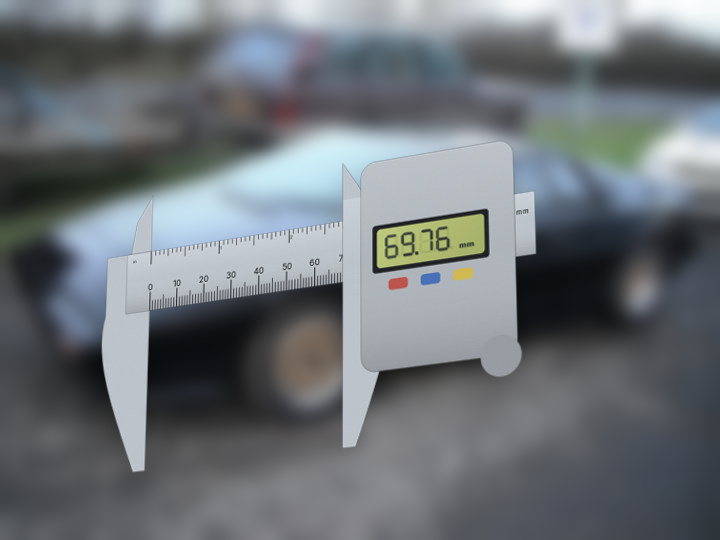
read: {"value": 69.76, "unit": "mm"}
